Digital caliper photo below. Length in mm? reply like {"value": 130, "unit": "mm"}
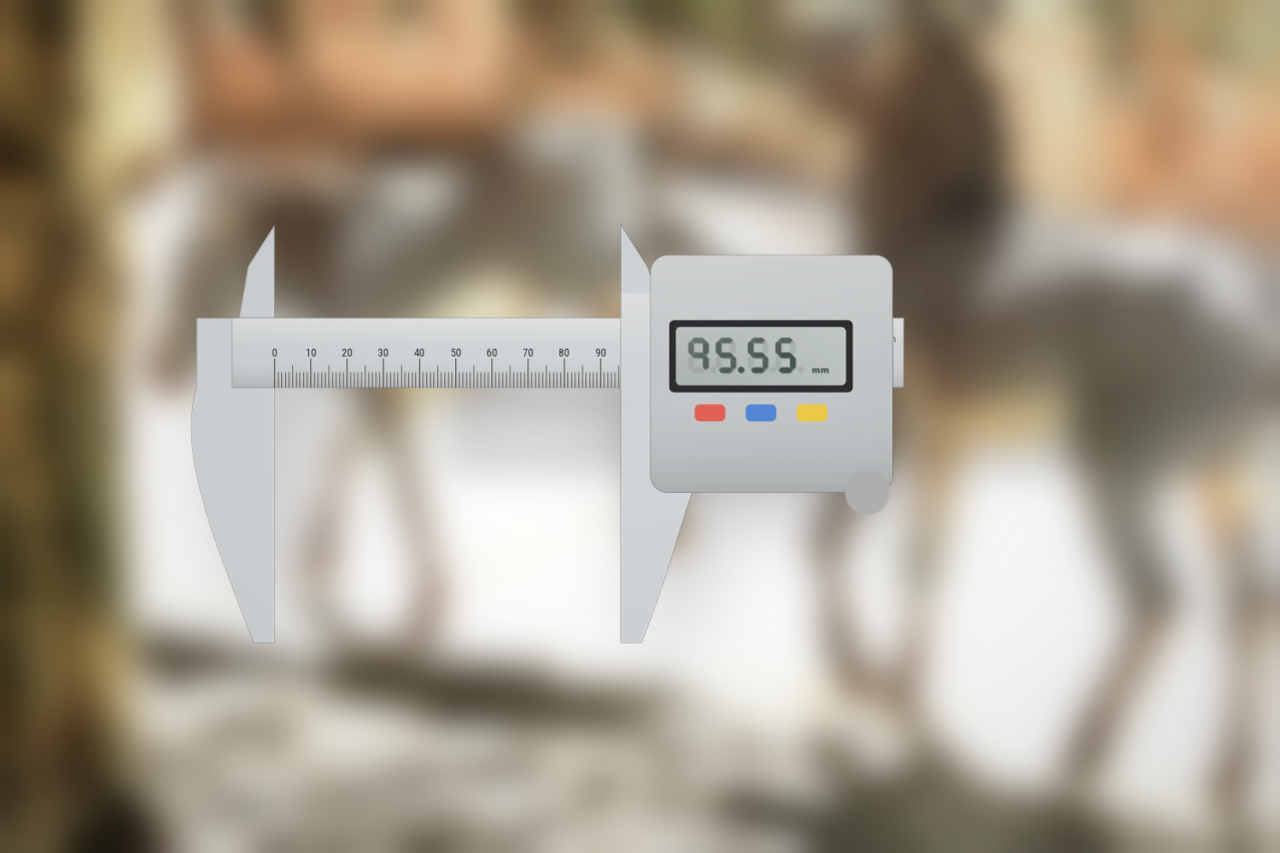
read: {"value": 95.55, "unit": "mm"}
